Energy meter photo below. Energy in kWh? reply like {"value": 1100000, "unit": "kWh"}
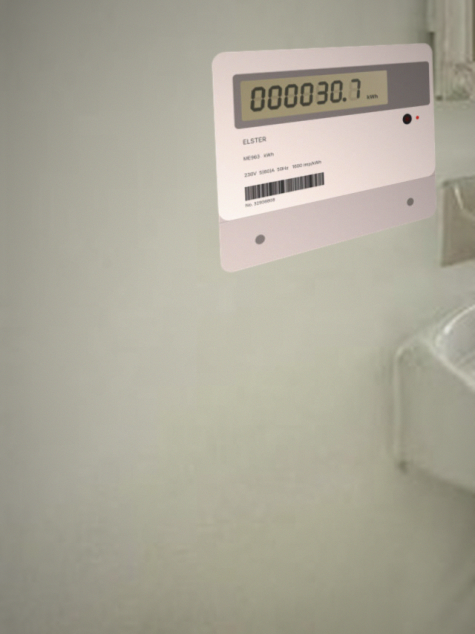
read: {"value": 30.7, "unit": "kWh"}
